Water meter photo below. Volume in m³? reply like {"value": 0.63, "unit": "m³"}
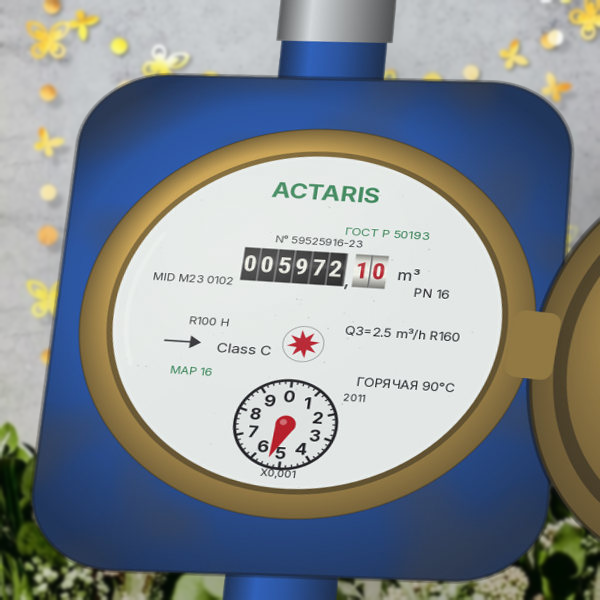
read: {"value": 5972.105, "unit": "m³"}
